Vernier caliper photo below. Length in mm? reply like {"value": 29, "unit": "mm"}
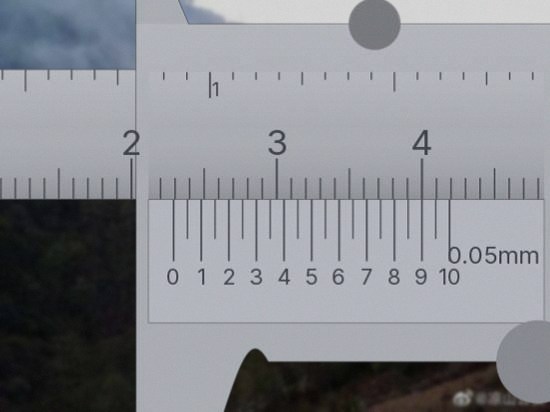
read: {"value": 22.9, "unit": "mm"}
